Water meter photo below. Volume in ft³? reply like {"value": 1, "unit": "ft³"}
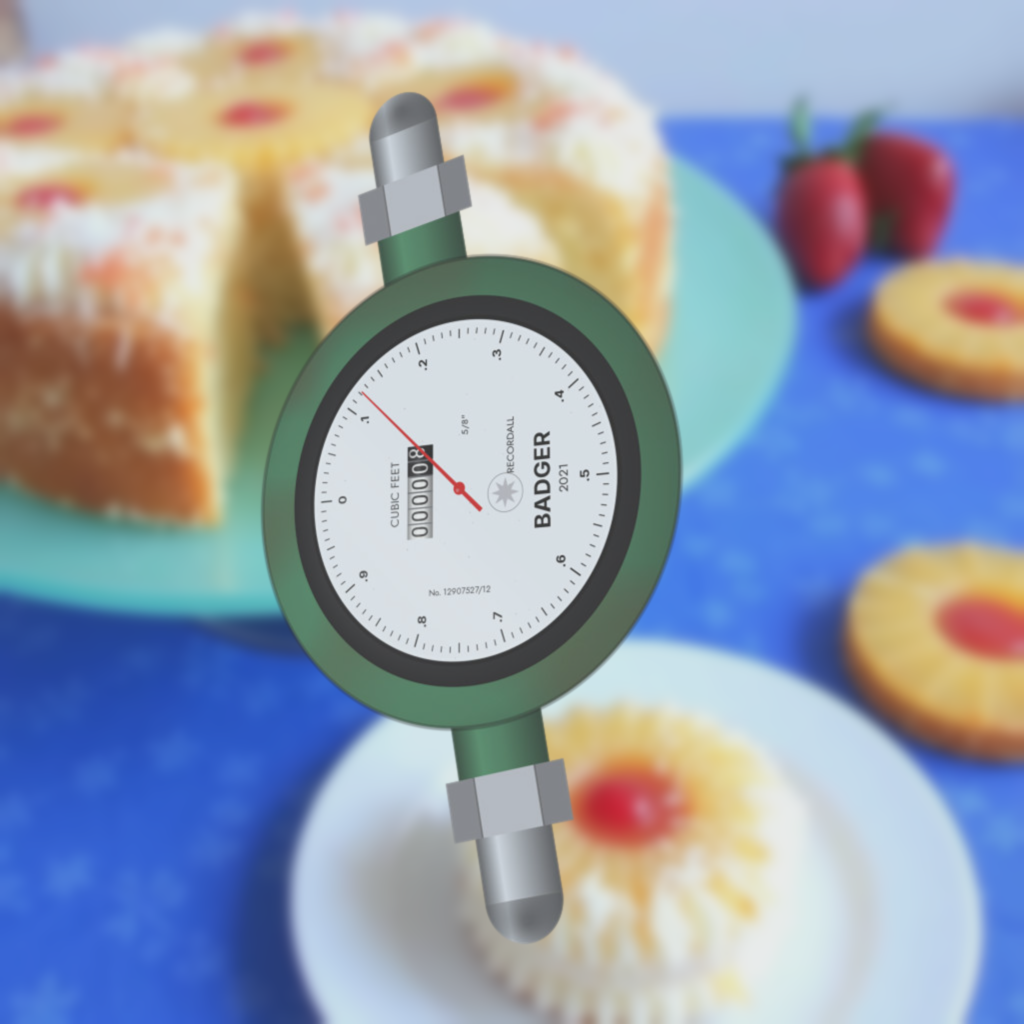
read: {"value": 8.12, "unit": "ft³"}
